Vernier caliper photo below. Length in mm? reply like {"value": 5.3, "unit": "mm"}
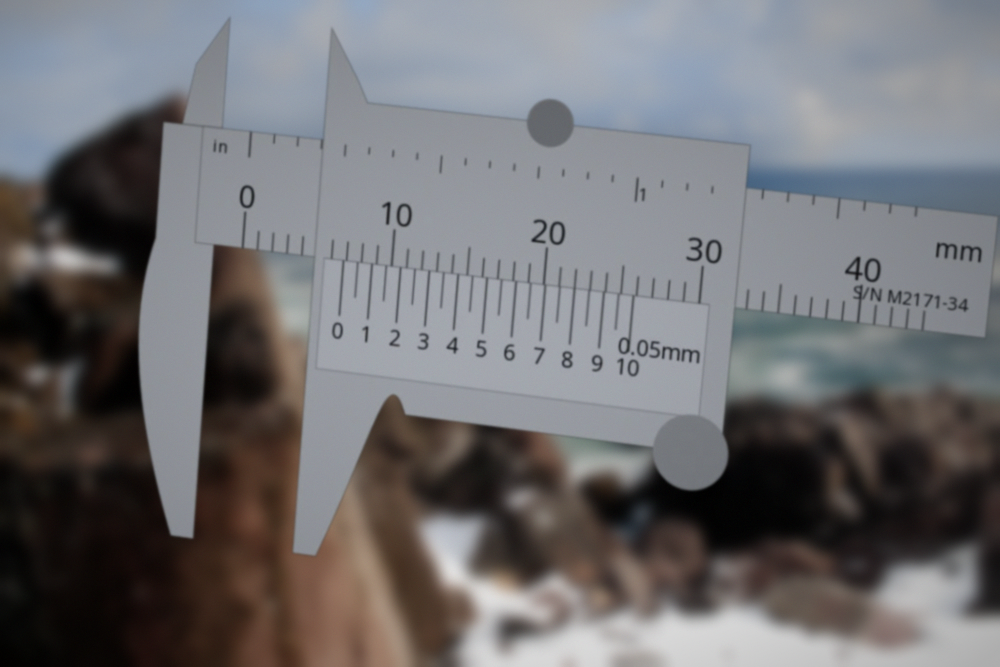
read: {"value": 6.8, "unit": "mm"}
